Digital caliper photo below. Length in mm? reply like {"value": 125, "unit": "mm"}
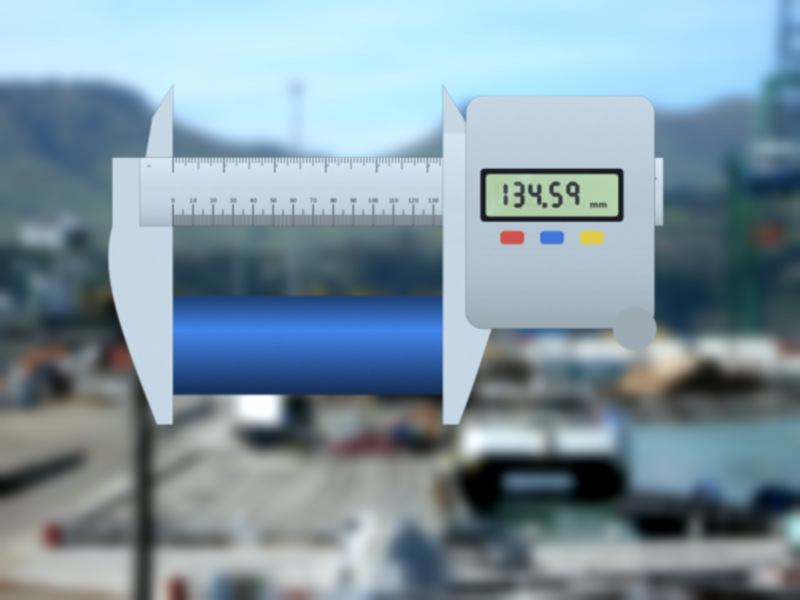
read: {"value": 134.59, "unit": "mm"}
